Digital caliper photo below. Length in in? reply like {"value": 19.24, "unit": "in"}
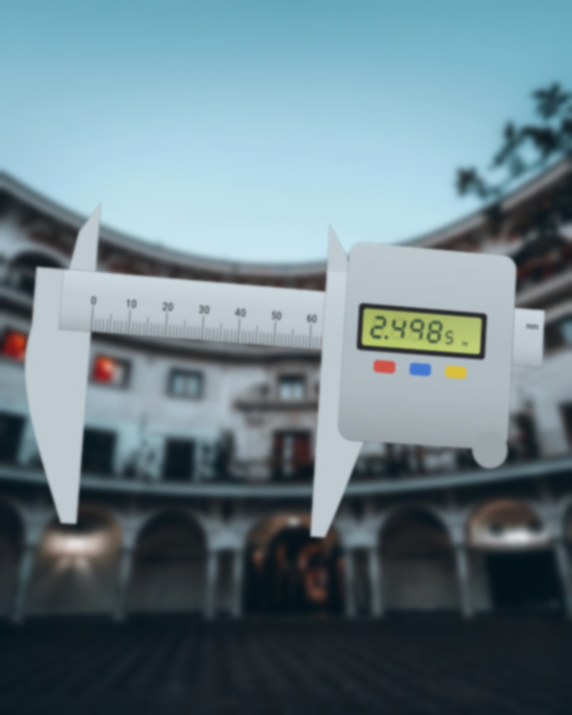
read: {"value": 2.4985, "unit": "in"}
